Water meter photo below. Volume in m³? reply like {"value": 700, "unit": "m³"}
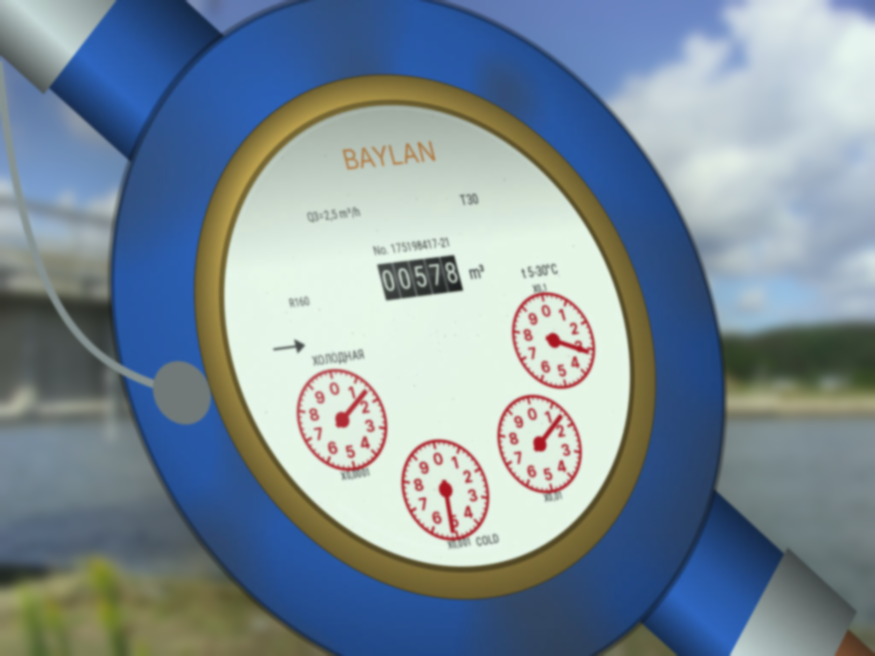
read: {"value": 578.3151, "unit": "m³"}
